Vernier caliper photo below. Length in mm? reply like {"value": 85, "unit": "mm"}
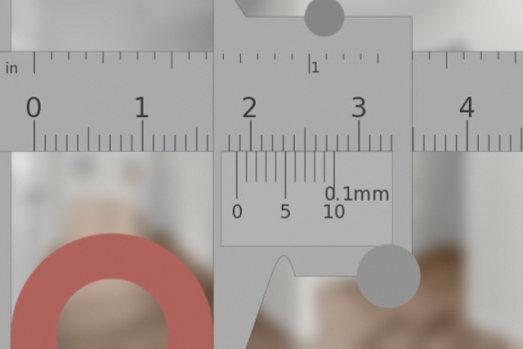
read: {"value": 18.7, "unit": "mm"}
